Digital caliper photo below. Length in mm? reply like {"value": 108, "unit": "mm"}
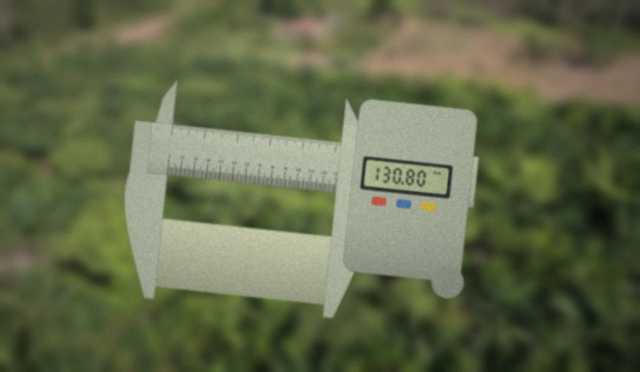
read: {"value": 130.80, "unit": "mm"}
